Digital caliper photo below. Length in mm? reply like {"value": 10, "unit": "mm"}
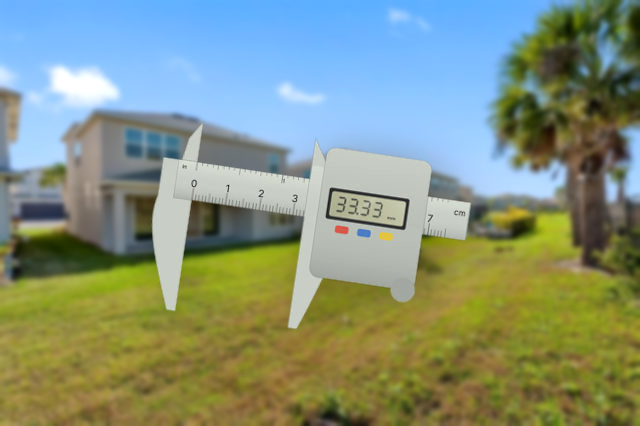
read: {"value": 33.33, "unit": "mm"}
